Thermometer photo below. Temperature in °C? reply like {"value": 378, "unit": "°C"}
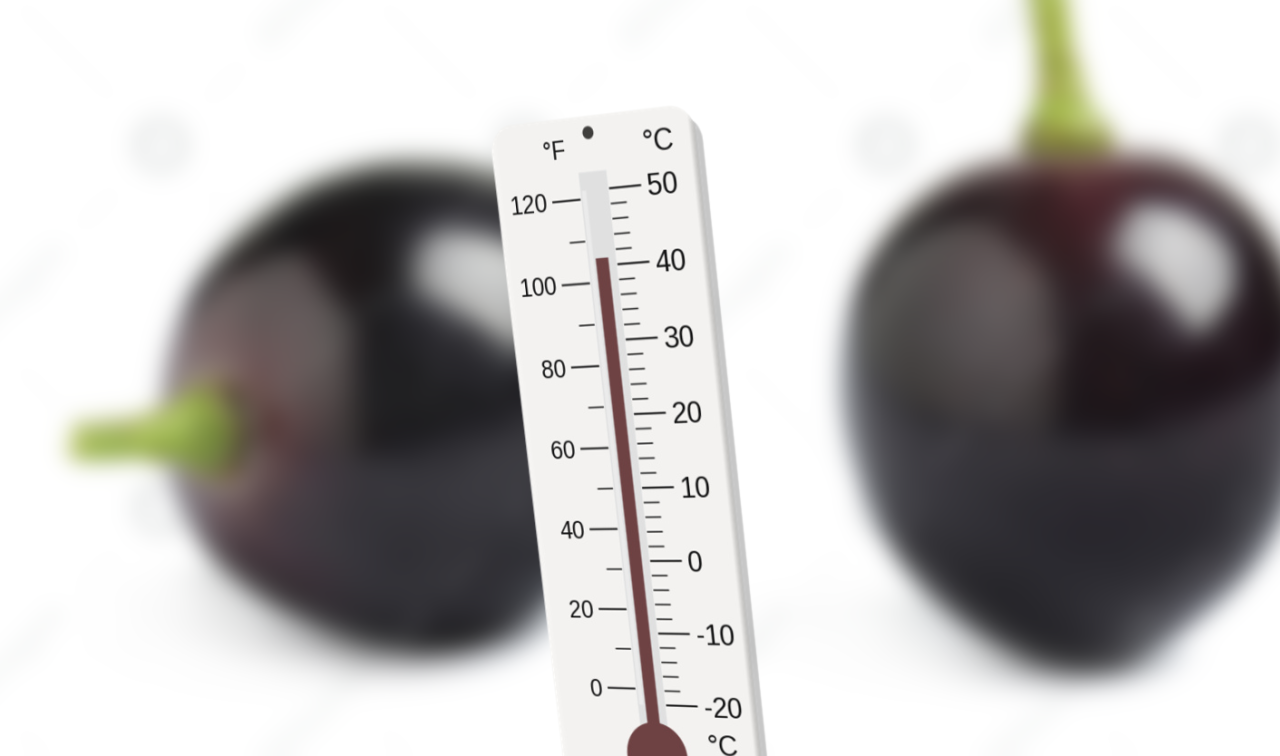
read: {"value": 41, "unit": "°C"}
